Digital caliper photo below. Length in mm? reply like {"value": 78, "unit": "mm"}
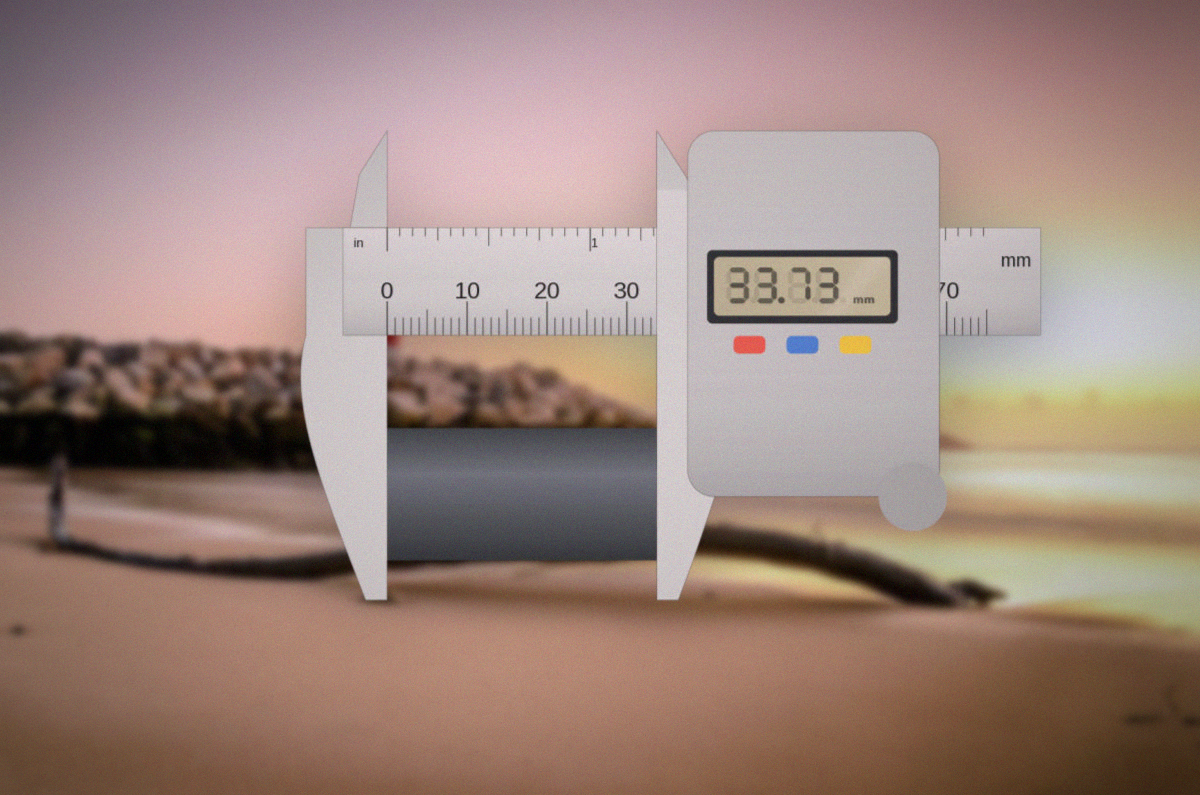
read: {"value": 33.73, "unit": "mm"}
